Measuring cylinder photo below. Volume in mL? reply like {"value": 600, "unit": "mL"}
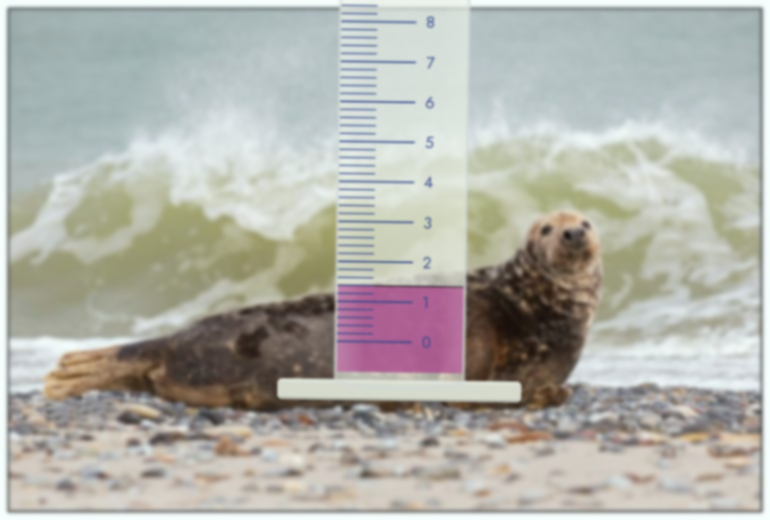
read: {"value": 1.4, "unit": "mL"}
